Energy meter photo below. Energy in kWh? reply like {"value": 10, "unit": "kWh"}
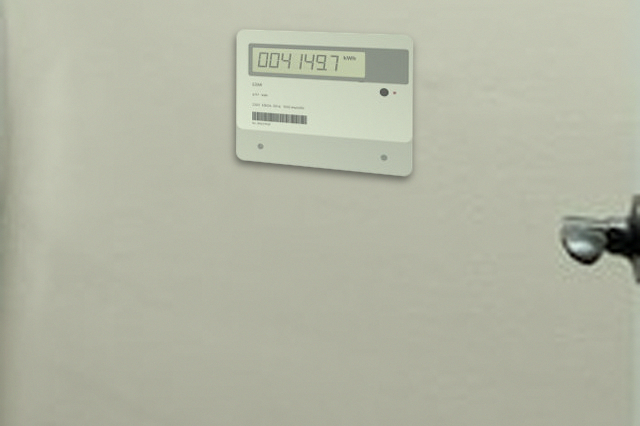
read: {"value": 4149.7, "unit": "kWh"}
